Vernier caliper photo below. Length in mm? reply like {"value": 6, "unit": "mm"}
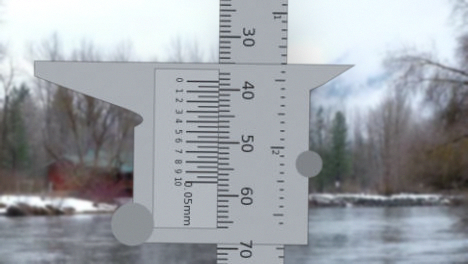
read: {"value": 38.5, "unit": "mm"}
